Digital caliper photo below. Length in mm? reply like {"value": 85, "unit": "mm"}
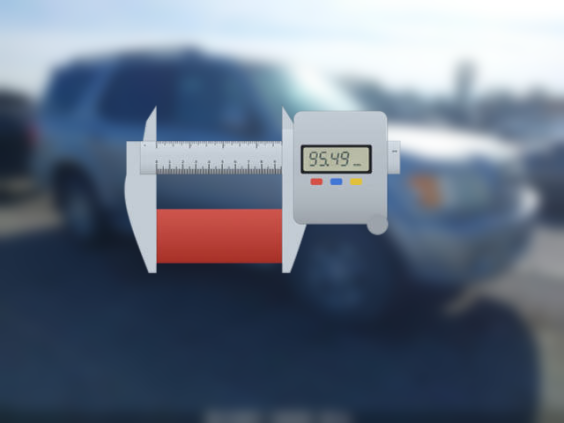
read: {"value": 95.49, "unit": "mm"}
